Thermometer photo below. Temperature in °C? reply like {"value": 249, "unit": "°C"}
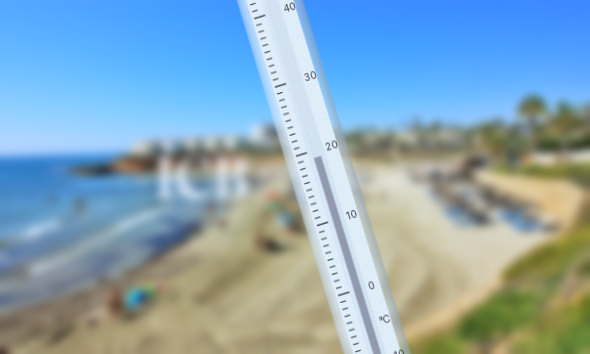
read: {"value": 19, "unit": "°C"}
